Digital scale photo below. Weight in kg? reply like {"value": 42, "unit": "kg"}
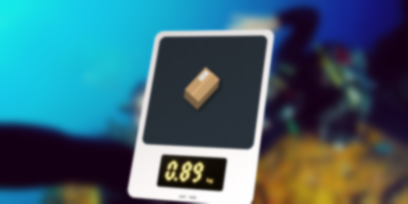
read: {"value": 0.89, "unit": "kg"}
